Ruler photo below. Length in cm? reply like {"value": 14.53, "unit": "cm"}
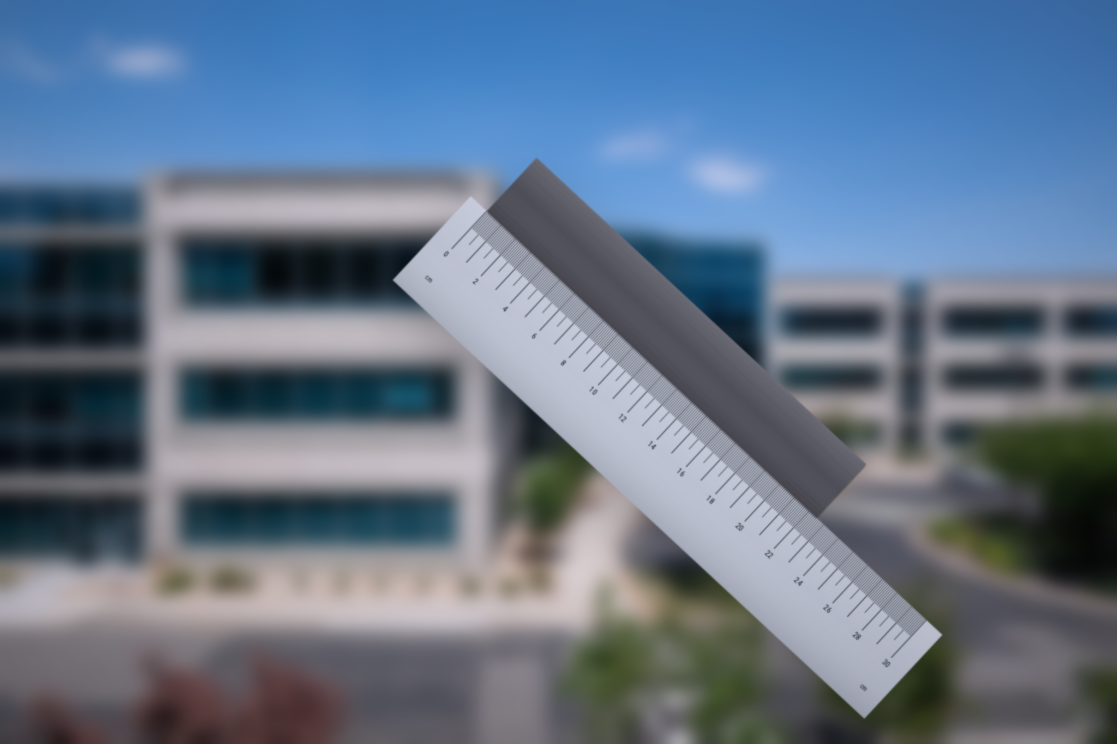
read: {"value": 22.5, "unit": "cm"}
